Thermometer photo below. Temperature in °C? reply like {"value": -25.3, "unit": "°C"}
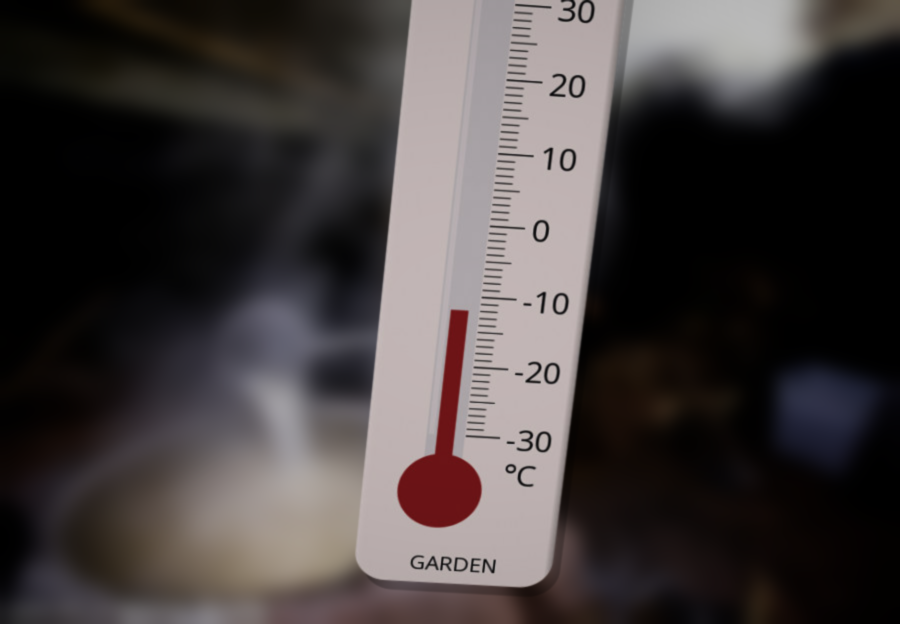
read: {"value": -12, "unit": "°C"}
